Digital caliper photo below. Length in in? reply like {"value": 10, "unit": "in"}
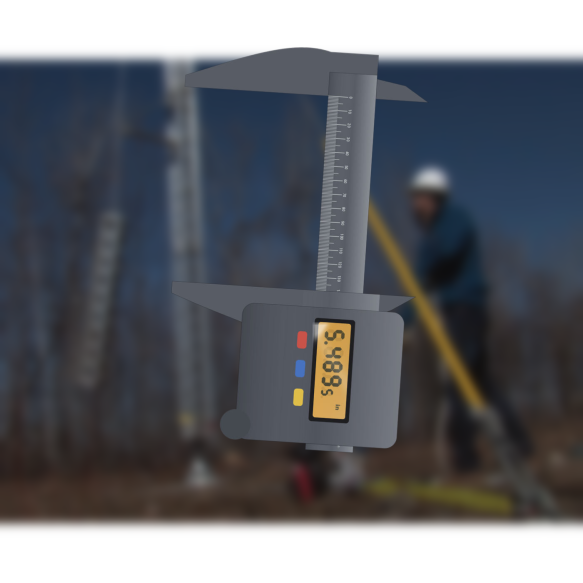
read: {"value": 5.4895, "unit": "in"}
